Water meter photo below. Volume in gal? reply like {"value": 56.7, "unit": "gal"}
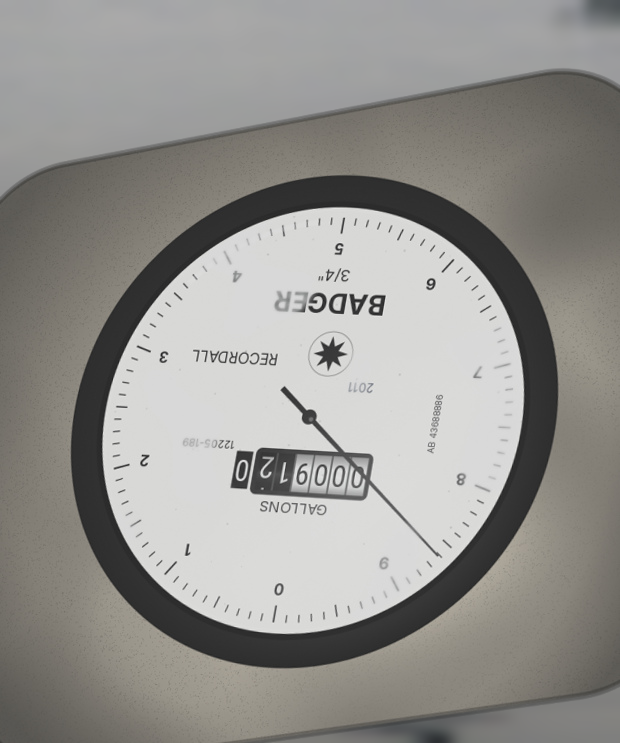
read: {"value": 9118.6, "unit": "gal"}
